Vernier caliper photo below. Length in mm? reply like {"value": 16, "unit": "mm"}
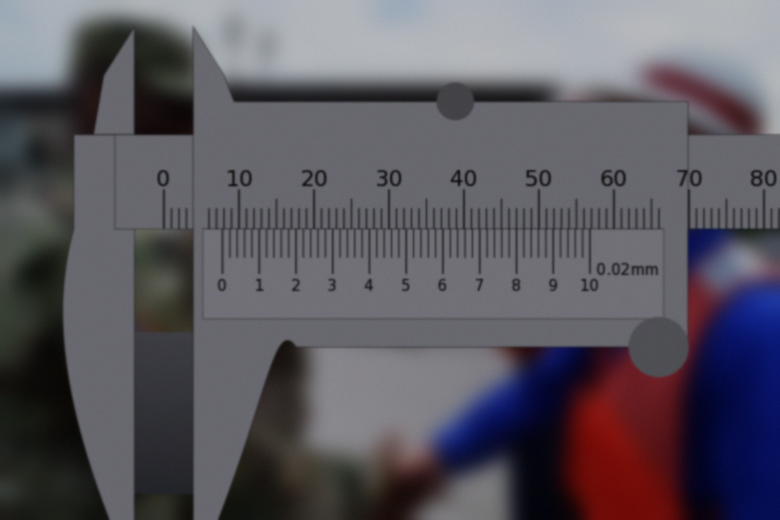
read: {"value": 7.8, "unit": "mm"}
